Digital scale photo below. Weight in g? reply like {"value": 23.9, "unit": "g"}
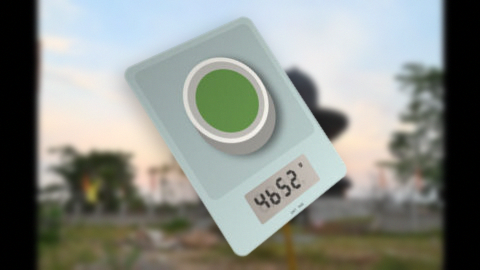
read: {"value": 4652, "unit": "g"}
